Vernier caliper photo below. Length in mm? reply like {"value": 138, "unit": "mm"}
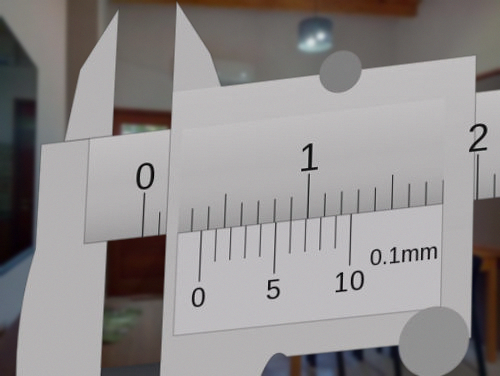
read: {"value": 3.6, "unit": "mm"}
